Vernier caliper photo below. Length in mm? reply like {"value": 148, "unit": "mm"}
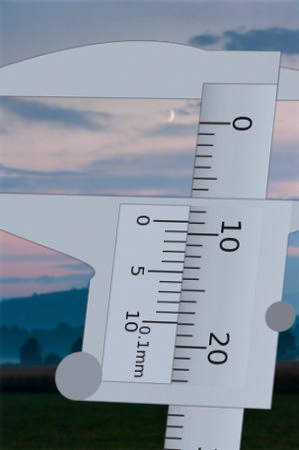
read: {"value": 8.9, "unit": "mm"}
